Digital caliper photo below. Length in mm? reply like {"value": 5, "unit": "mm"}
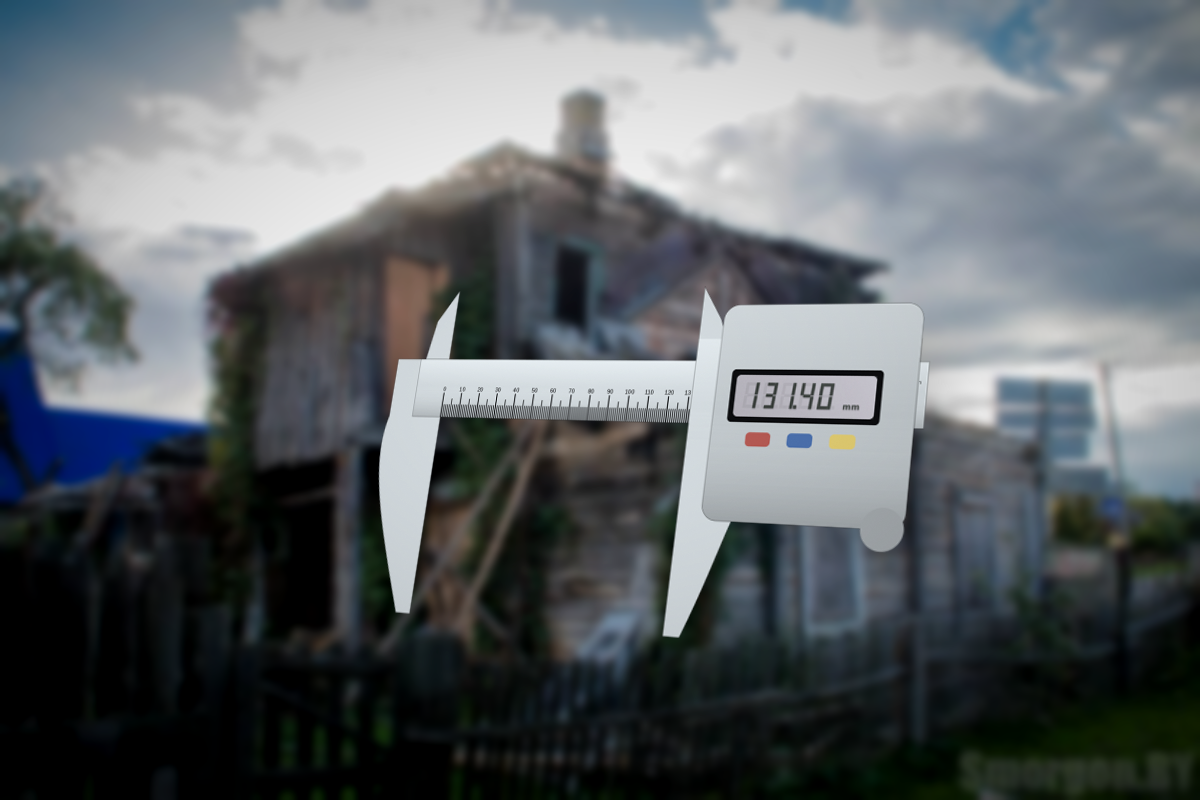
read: {"value": 131.40, "unit": "mm"}
